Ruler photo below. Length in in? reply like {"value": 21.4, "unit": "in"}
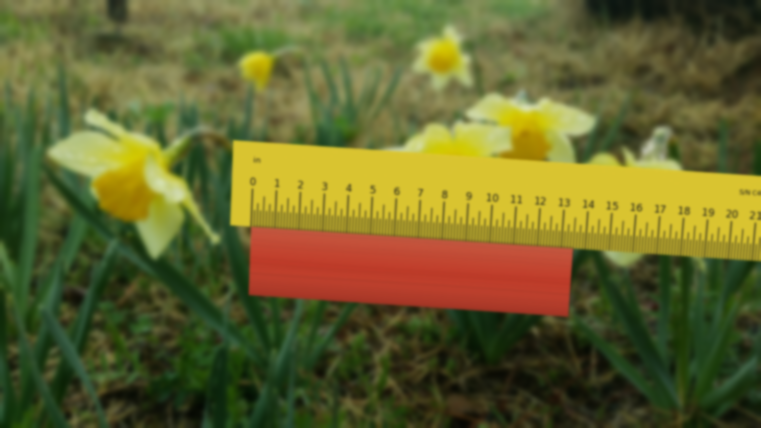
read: {"value": 13.5, "unit": "in"}
